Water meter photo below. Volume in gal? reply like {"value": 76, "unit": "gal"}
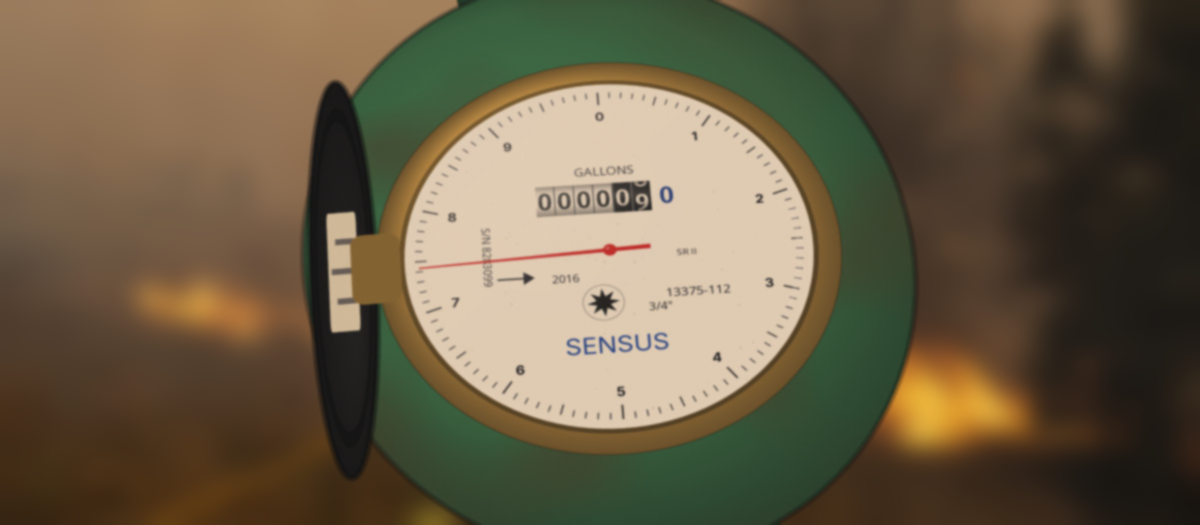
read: {"value": 87.4, "unit": "gal"}
